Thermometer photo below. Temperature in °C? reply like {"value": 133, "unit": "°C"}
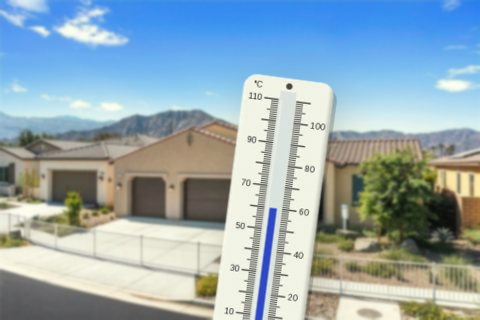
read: {"value": 60, "unit": "°C"}
